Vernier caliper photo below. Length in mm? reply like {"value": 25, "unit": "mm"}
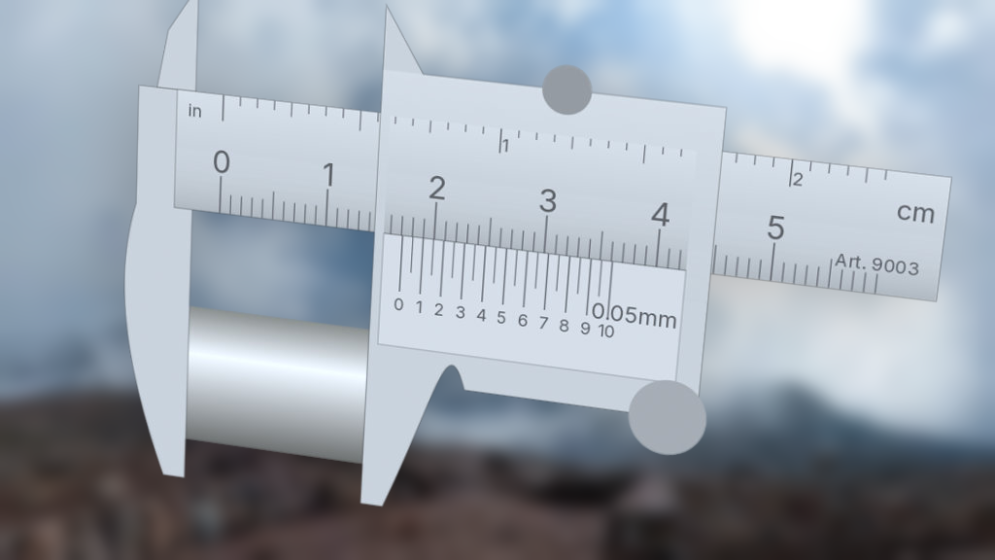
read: {"value": 17.1, "unit": "mm"}
